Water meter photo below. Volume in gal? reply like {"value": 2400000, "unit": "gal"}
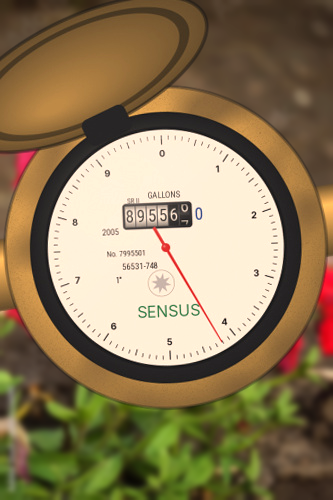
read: {"value": 8955664.2, "unit": "gal"}
